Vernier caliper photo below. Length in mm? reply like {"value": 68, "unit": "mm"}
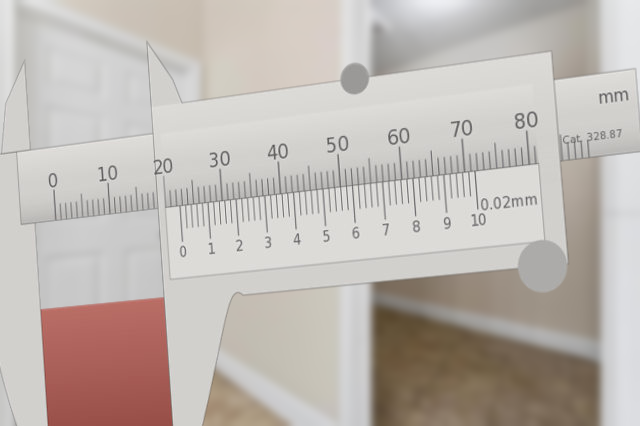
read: {"value": 22.6, "unit": "mm"}
